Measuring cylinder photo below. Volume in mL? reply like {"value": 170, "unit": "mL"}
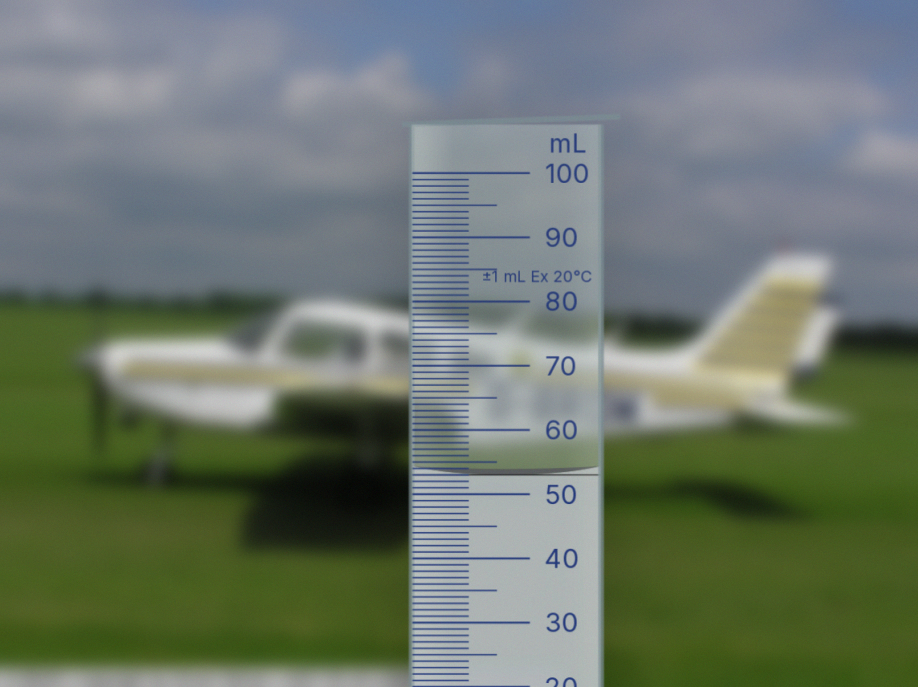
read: {"value": 53, "unit": "mL"}
